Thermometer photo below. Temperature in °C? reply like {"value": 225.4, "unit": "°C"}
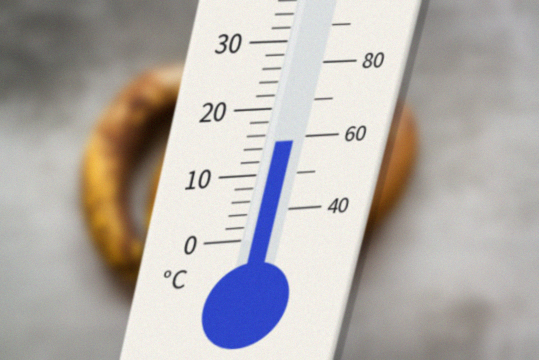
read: {"value": 15, "unit": "°C"}
